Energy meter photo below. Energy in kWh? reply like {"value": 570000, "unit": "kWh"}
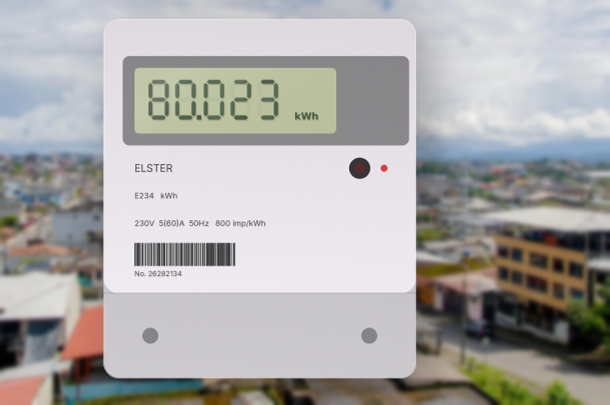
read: {"value": 80.023, "unit": "kWh"}
